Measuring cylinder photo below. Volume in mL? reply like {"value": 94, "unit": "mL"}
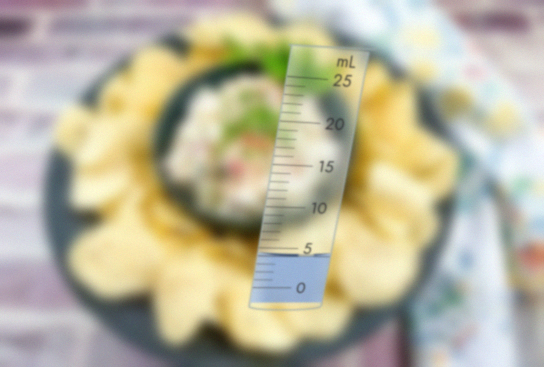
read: {"value": 4, "unit": "mL"}
